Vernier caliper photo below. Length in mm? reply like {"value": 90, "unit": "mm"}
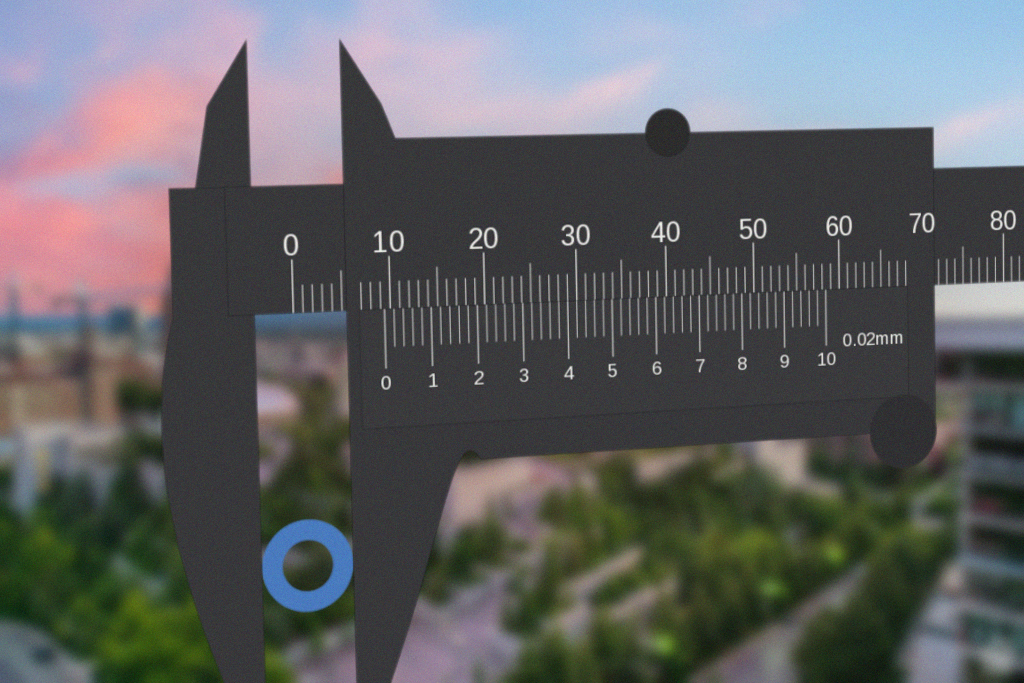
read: {"value": 9.4, "unit": "mm"}
